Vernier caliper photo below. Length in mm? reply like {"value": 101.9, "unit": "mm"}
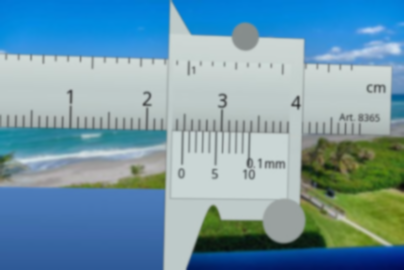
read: {"value": 24.8, "unit": "mm"}
